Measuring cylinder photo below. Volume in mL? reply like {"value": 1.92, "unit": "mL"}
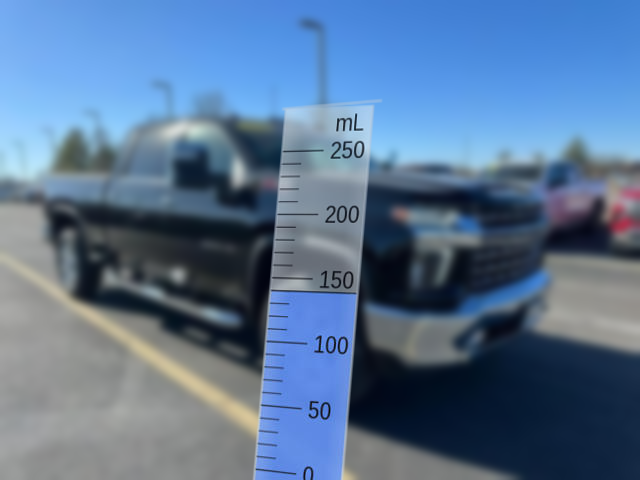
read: {"value": 140, "unit": "mL"}
